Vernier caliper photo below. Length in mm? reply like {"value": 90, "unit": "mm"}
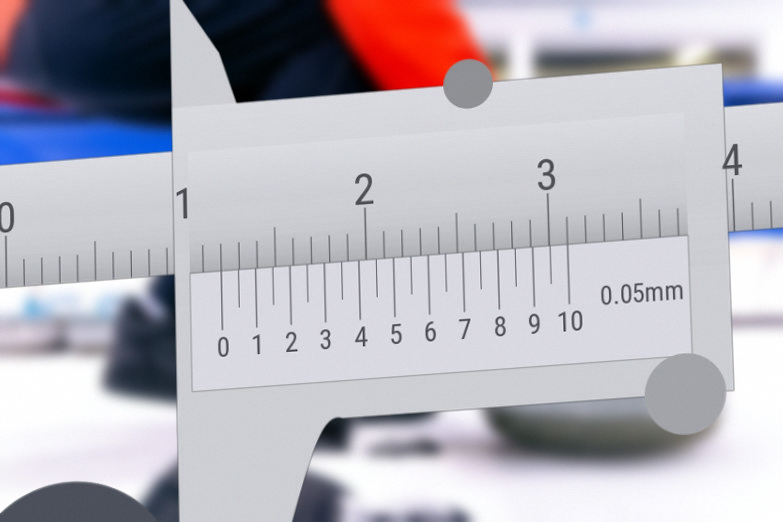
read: {"value": 12.0, "unit": "mm"}
